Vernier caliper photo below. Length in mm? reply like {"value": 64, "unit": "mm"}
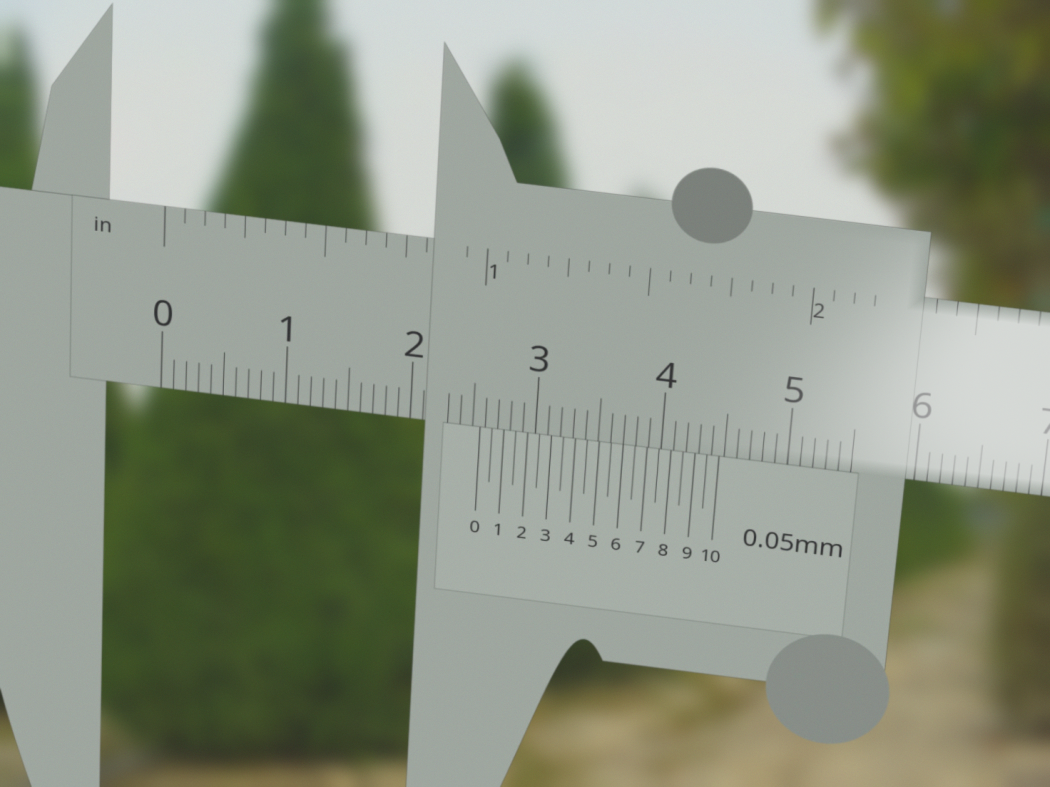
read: {"value": 25.6, "unit": "mm"}
